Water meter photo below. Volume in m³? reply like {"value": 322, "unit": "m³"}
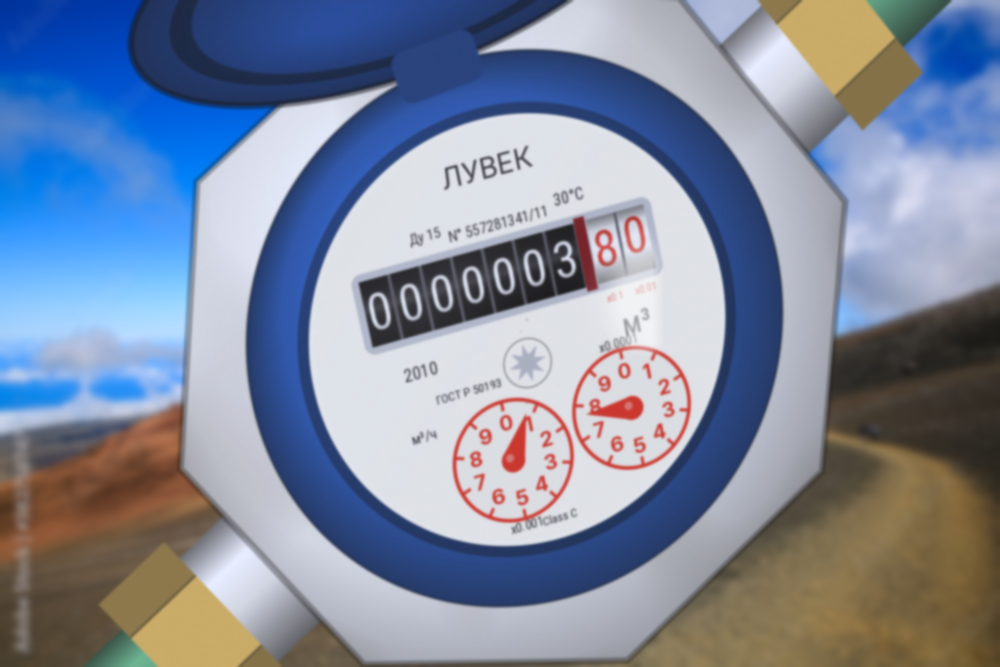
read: {"value": 3.8007, "unit": "m³"}
